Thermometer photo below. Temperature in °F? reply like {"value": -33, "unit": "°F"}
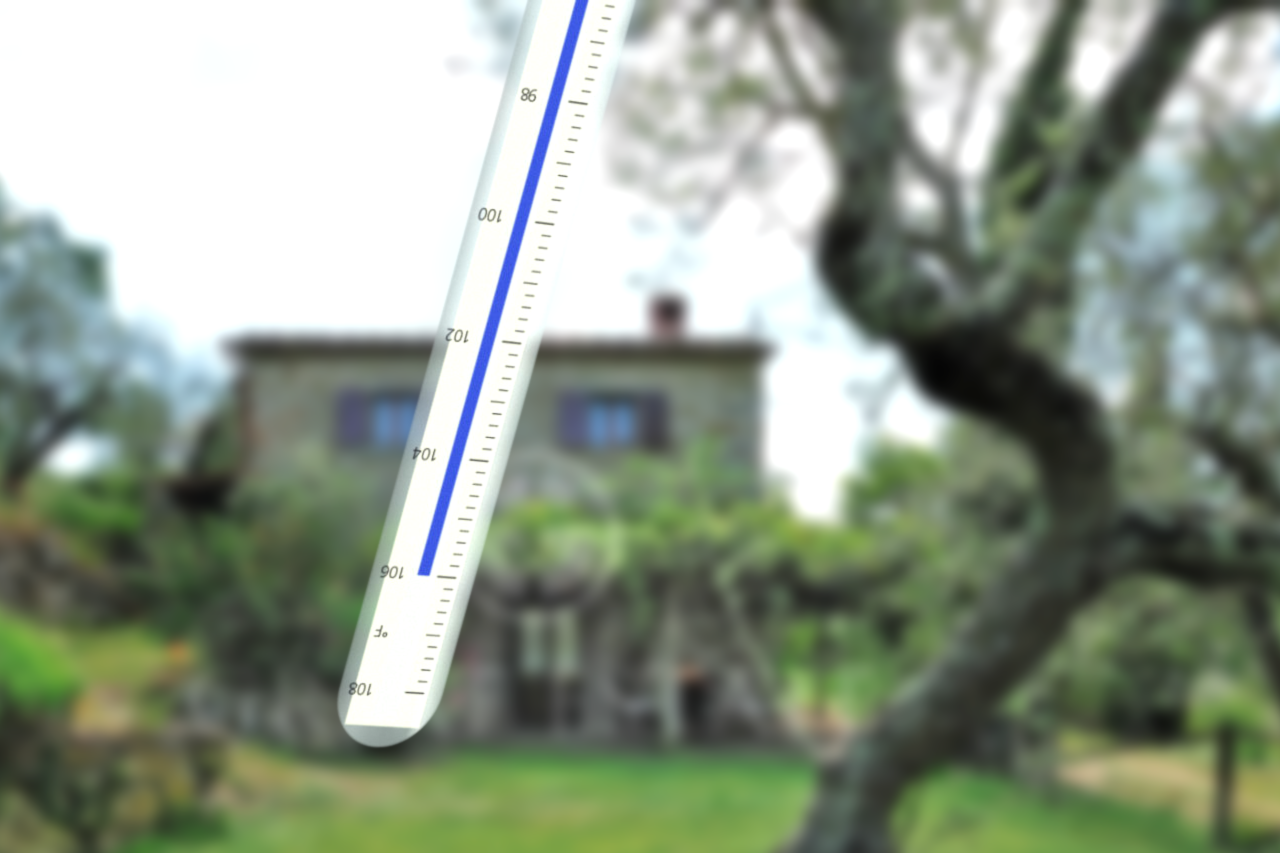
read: {"value": 106, "unit": "°F"}
